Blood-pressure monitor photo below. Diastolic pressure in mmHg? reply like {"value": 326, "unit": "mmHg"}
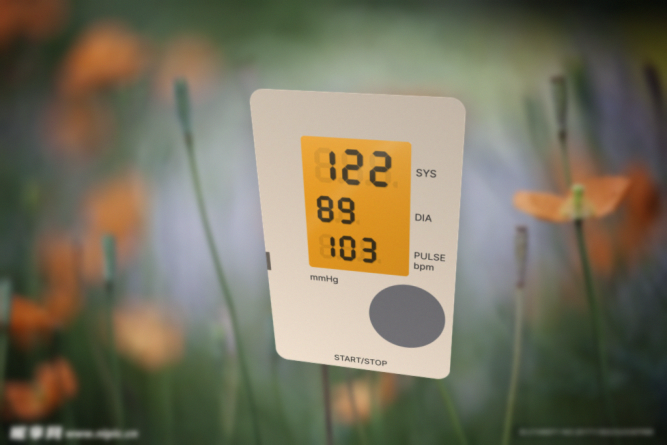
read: {"value": 89, "unit": "mmHg"}
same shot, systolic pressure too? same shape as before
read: {"value": 122, "unit": "mmHg"}
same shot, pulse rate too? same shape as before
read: {"value": 103, "unit": "bpm"}
